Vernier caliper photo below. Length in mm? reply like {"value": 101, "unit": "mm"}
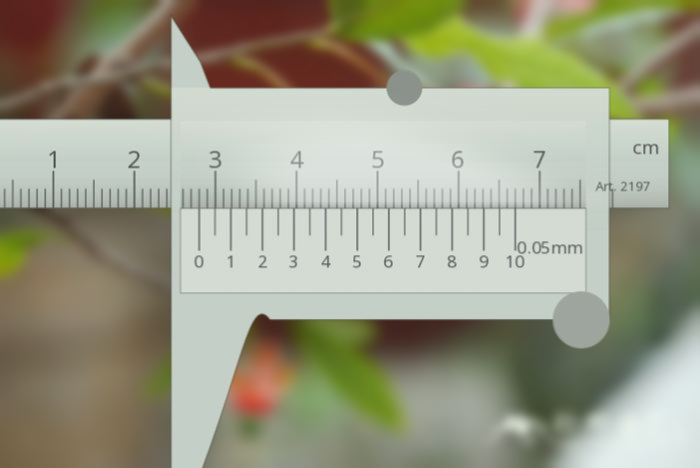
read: {"value": 28.0, "unit": "mm"}
